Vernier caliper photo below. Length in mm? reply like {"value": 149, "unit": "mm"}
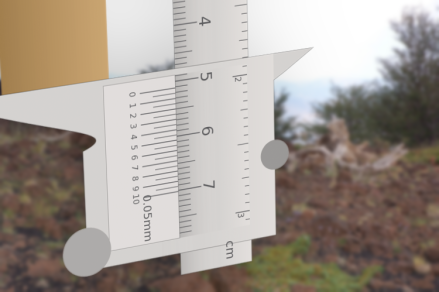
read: {"value": 51.2, "unit": "mm"}
